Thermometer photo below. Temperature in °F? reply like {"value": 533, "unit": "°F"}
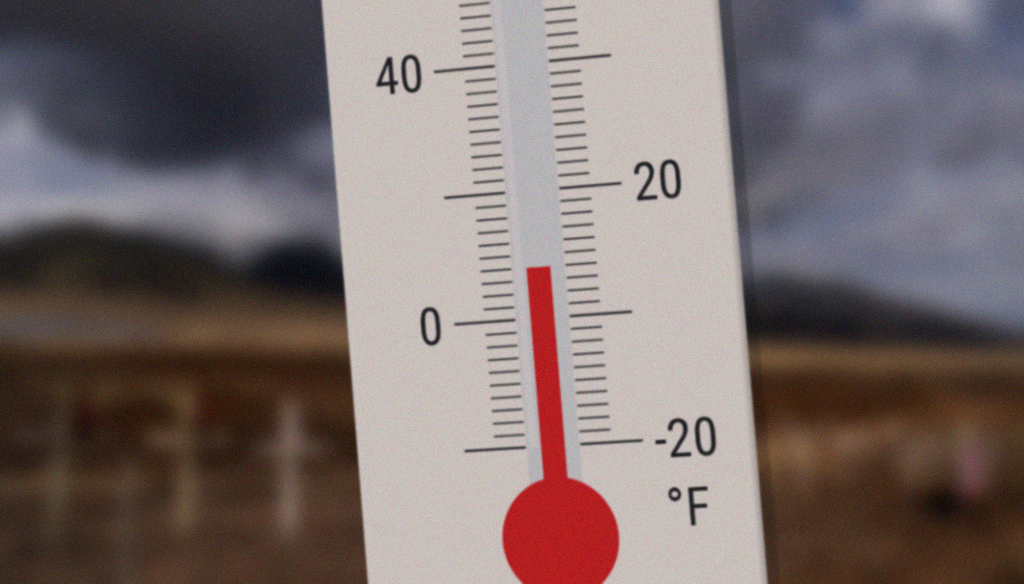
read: {"value": 8, "unit": "°F"}
